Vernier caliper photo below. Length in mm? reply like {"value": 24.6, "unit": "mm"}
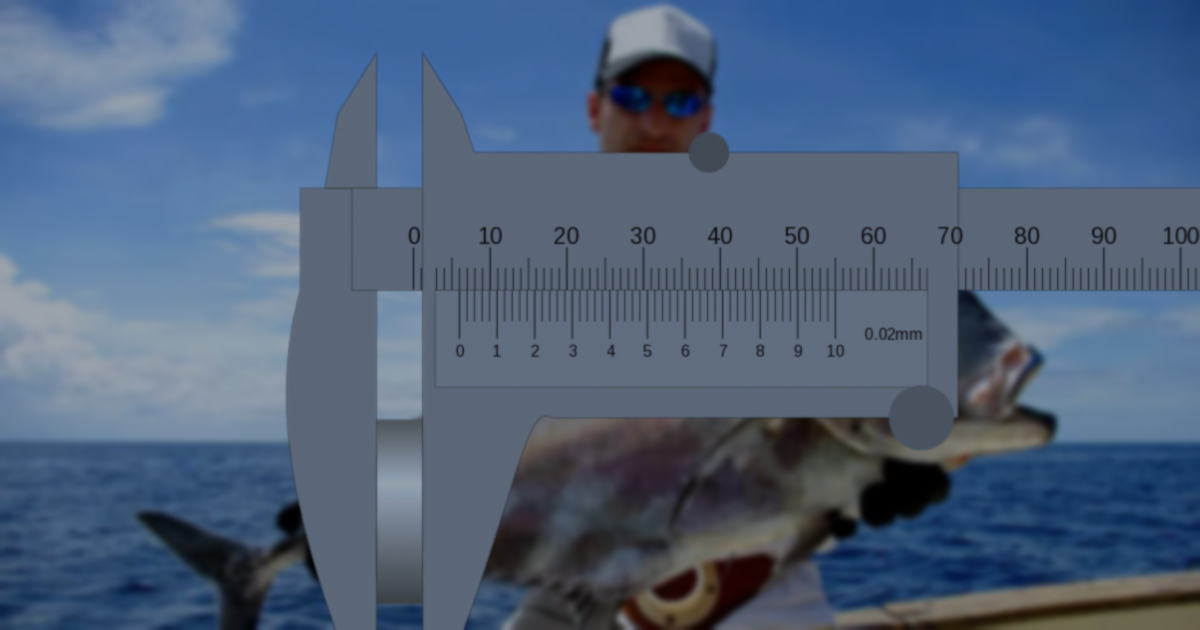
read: {"value": 6.0, "unit": "mm"}
